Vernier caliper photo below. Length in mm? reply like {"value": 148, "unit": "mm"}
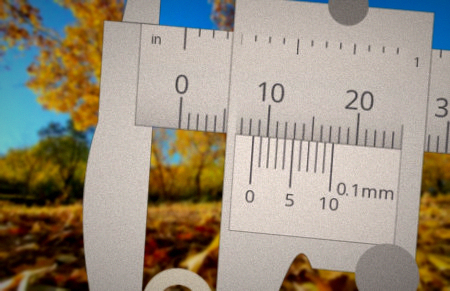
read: {"value": 8.4, "unit": "mm"}
